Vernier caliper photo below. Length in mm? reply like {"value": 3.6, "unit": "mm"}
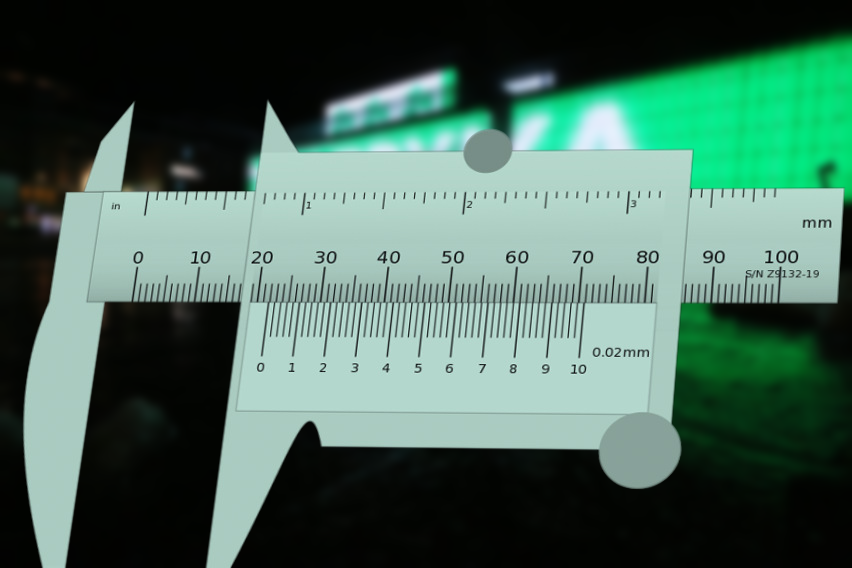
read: {"value": 21.8, "unit": "mm"}
